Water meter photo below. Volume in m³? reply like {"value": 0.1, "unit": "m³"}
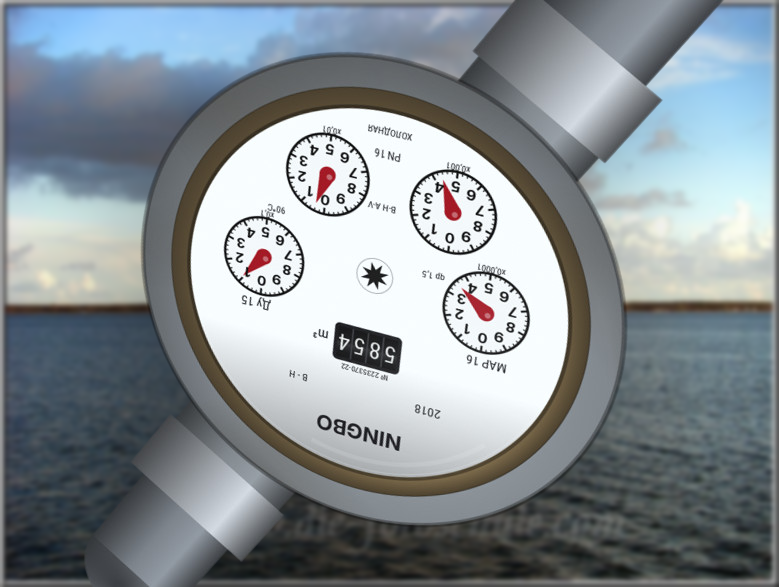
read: {"value": 5854.1043, "unit": "m³"}
